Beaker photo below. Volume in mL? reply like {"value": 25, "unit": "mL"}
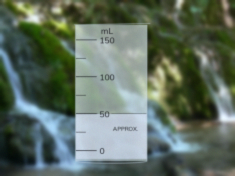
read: {"value": 50, "unit": "mL"}
